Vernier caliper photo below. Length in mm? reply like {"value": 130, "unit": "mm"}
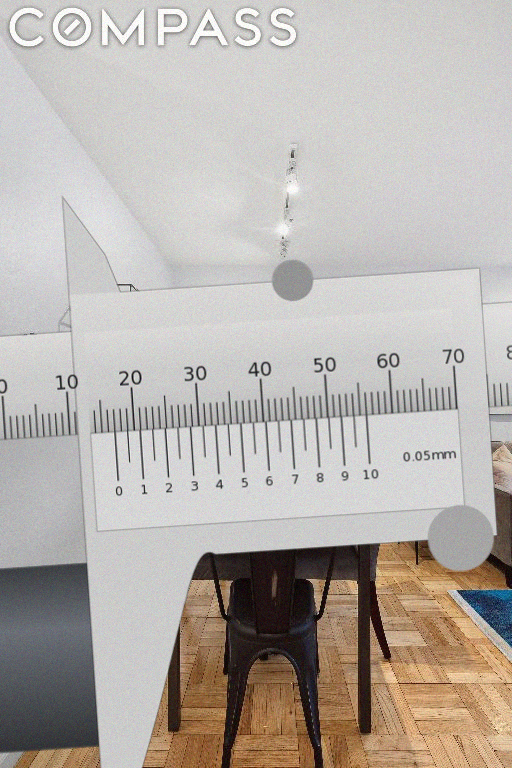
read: {"value": 17.0, "unit": "mm"}
